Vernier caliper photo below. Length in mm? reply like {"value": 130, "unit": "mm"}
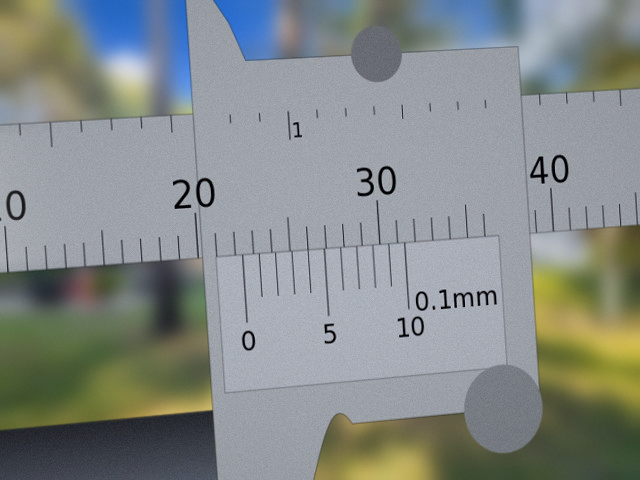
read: {"value": 22.4, "unit": "mm"}
